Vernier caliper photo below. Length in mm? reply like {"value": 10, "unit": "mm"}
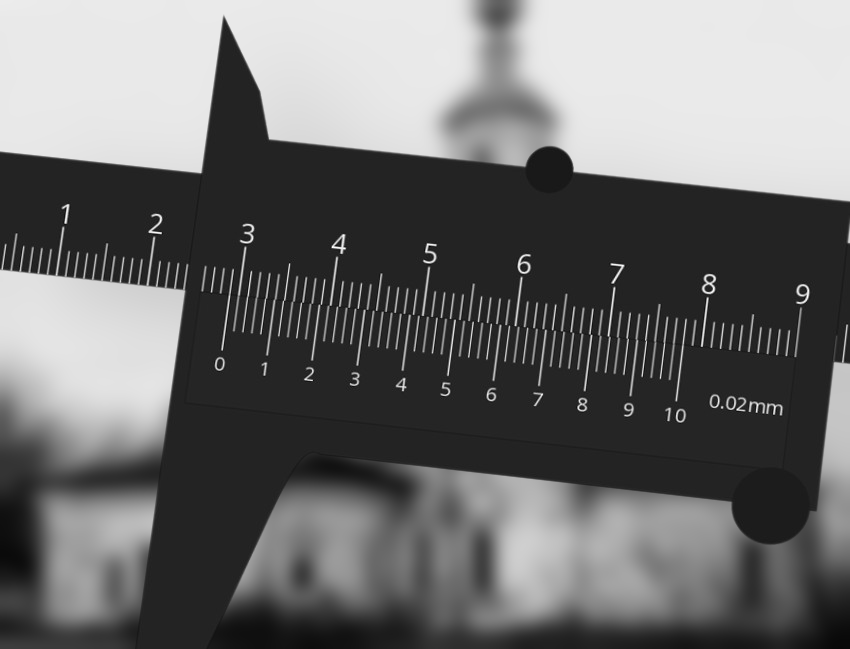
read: {"value": 29.0, "unit": "mm"}
